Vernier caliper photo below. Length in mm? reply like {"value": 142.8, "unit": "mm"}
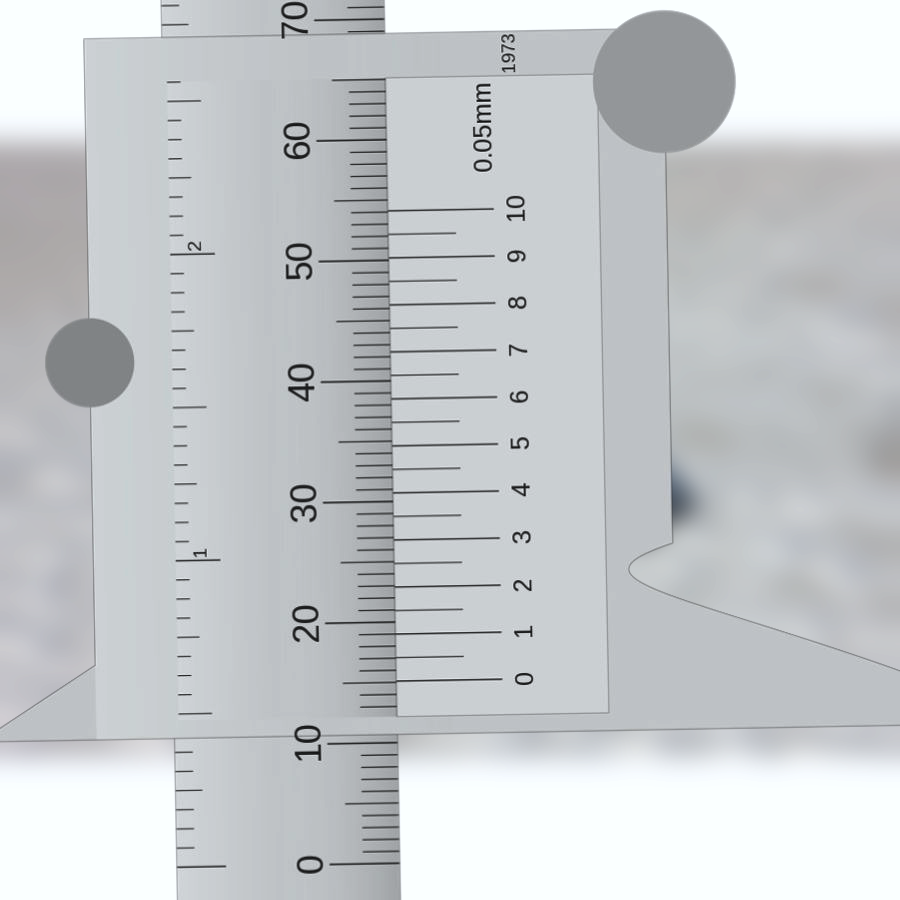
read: {"value": 15.1, "unit": "mm"}
